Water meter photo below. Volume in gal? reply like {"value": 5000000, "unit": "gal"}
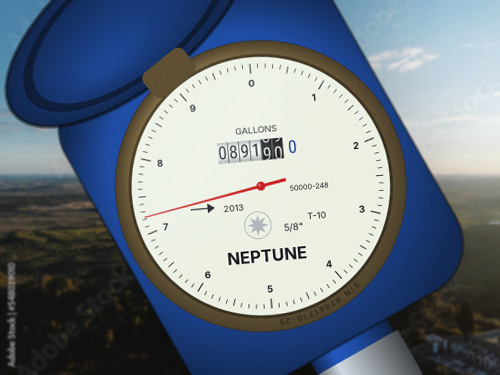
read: {"value": 891897.2, "unit": "gal"}
